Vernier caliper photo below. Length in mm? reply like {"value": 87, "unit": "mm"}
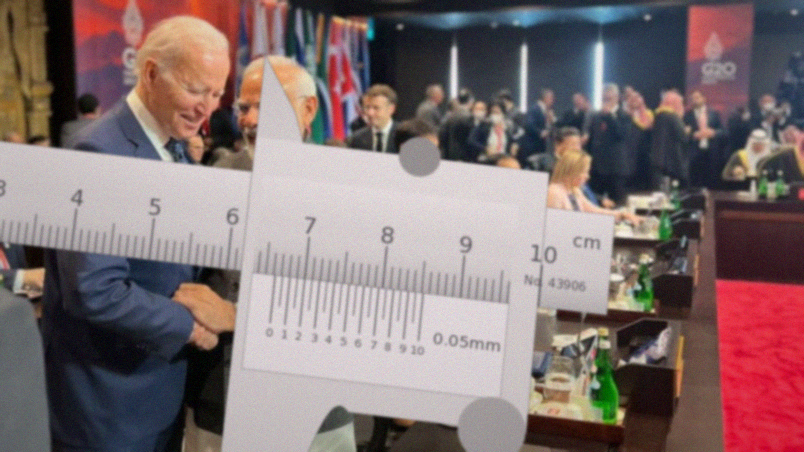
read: {"value": 66.2, "unit": "mm"}
